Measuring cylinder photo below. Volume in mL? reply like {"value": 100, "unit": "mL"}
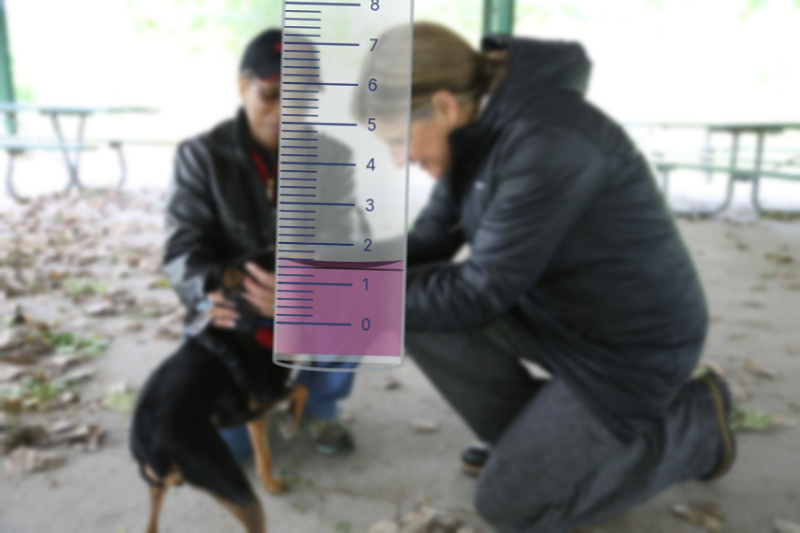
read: {"value": 1.4, "unit": "mL"}
